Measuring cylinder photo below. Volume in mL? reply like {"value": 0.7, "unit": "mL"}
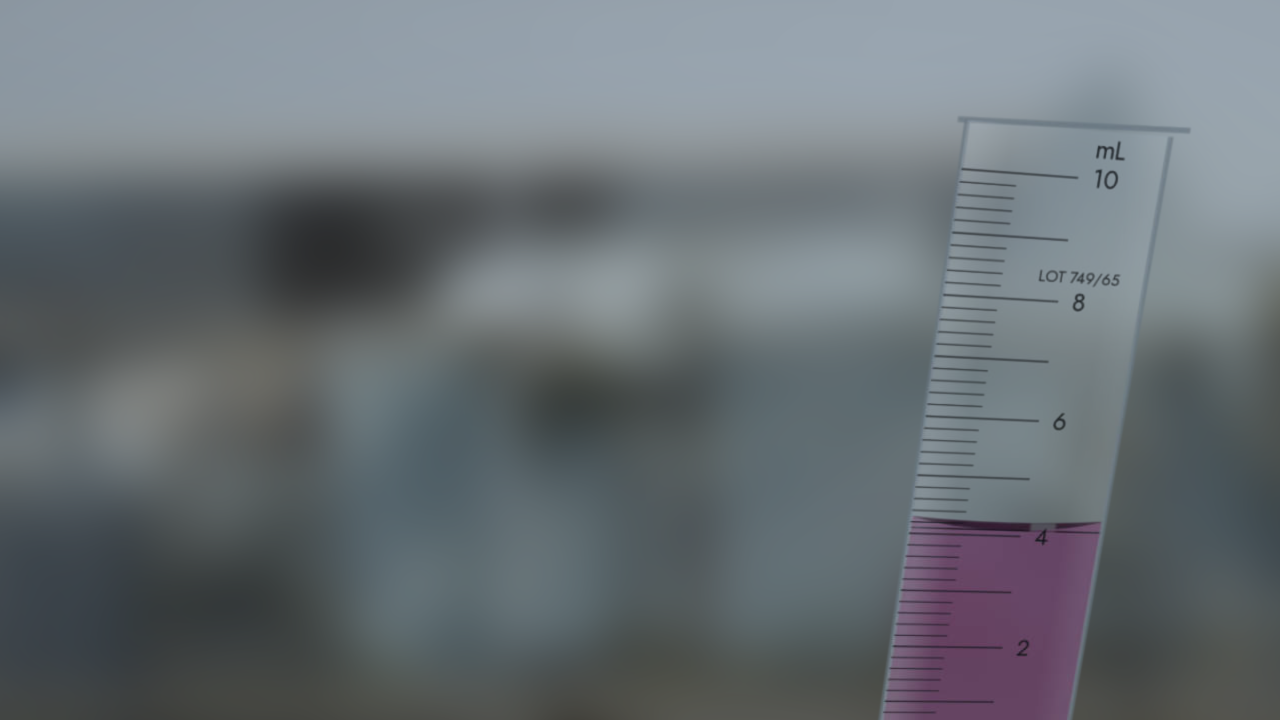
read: {"value": 4.1, "unit": "mL"}
